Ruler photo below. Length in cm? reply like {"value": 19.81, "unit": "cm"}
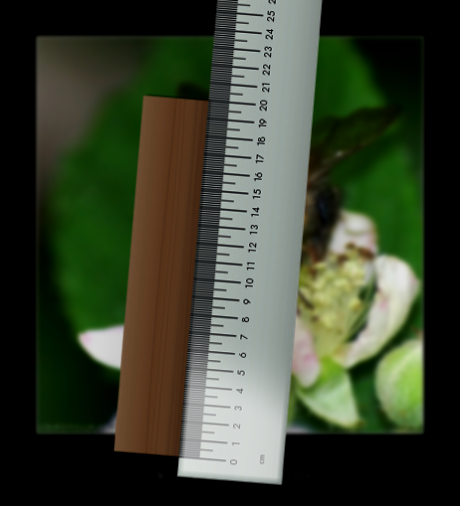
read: {"value": 20, "unit": "cm"}
